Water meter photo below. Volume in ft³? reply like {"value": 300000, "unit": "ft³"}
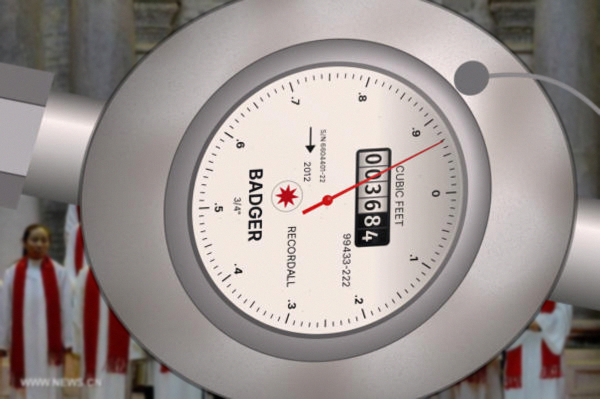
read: {"value": 3683.93, "unit": "ft³"}
